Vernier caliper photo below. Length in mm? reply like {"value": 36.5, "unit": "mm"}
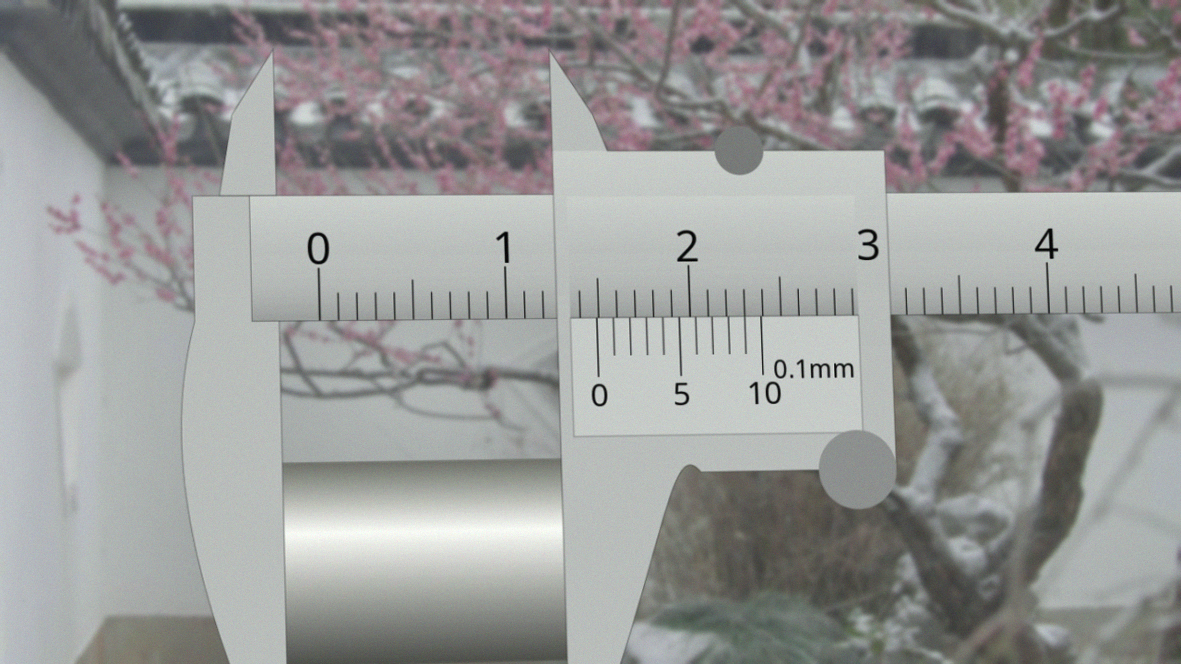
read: {"value": 14.9, "unit": "mm"}
